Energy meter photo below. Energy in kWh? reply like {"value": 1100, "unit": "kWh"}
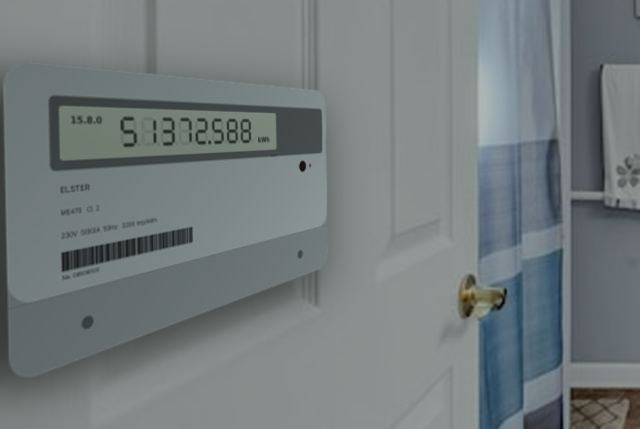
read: {"value": 51372.588, "unit": "kWh"}
